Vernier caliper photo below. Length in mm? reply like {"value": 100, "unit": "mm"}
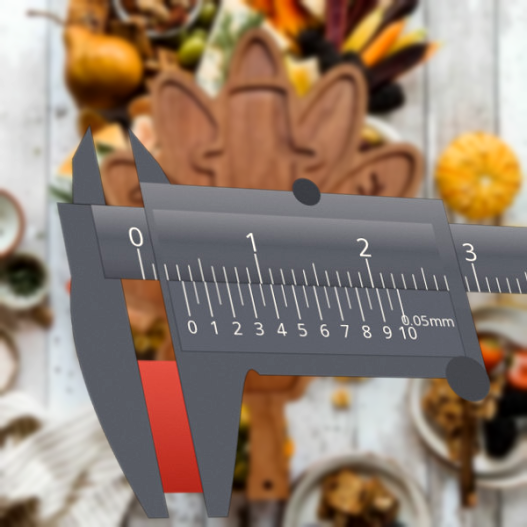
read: {"value": 3.2, "unit": "mm"}
